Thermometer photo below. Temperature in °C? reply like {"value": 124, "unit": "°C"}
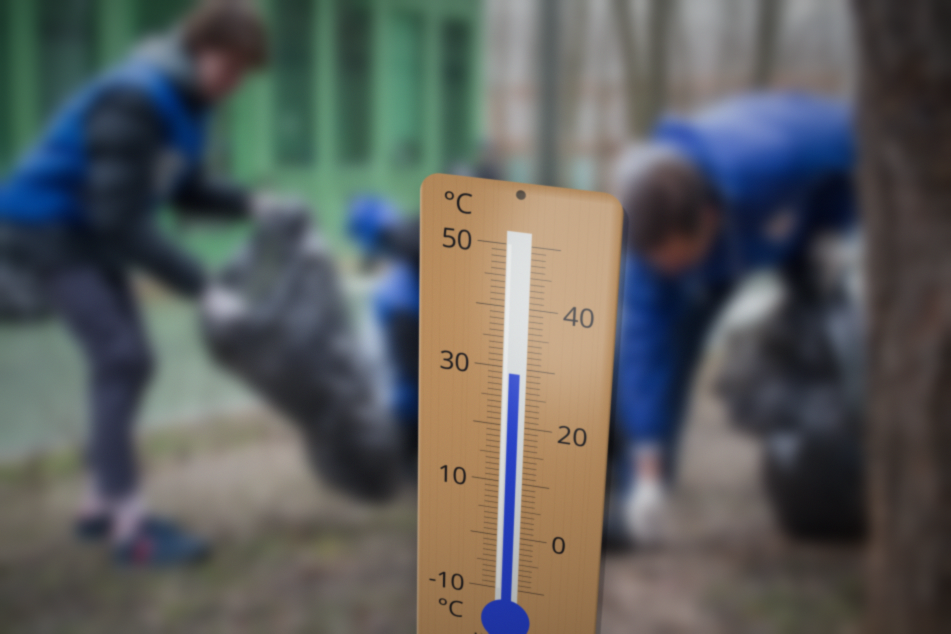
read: {"value": 29, "unit": "°C"}
